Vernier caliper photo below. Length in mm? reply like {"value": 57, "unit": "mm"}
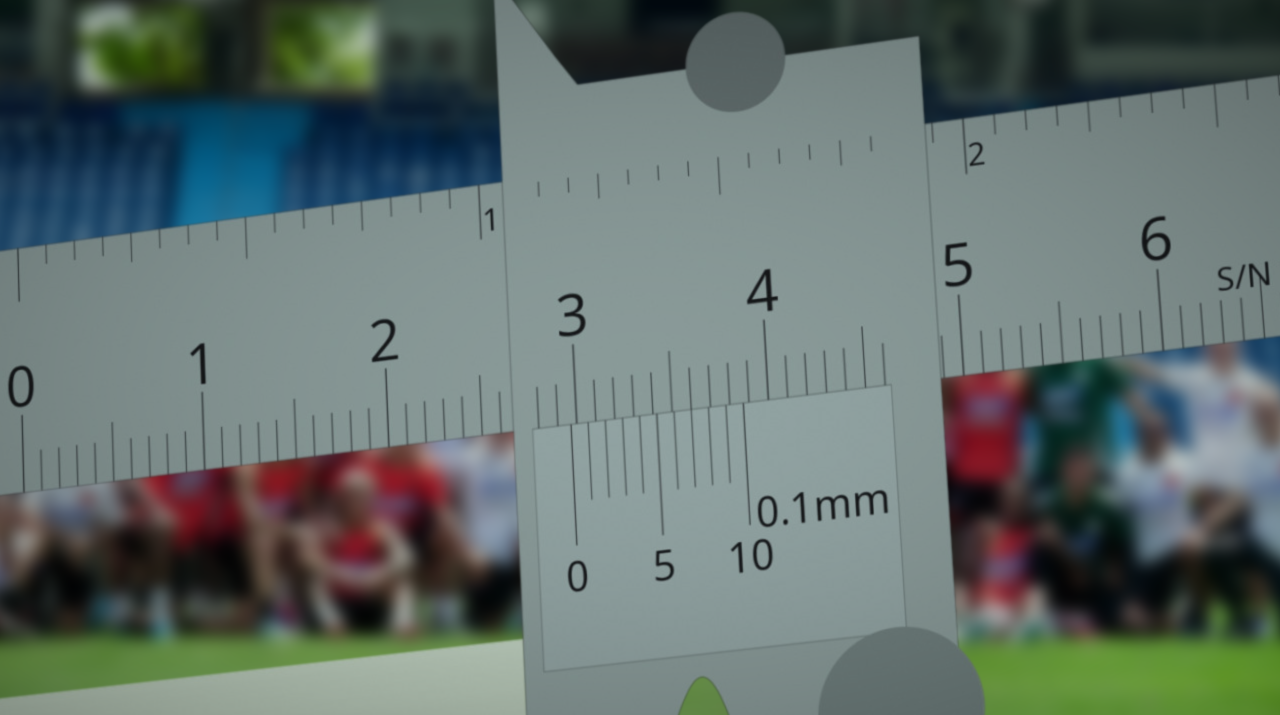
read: {"value": 29.7, "unit": "mm"}
